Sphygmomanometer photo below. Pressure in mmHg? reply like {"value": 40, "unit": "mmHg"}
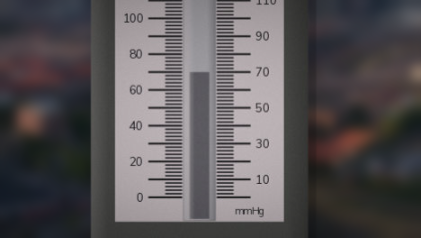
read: {"value": 70, "unit": "mmHg"}
